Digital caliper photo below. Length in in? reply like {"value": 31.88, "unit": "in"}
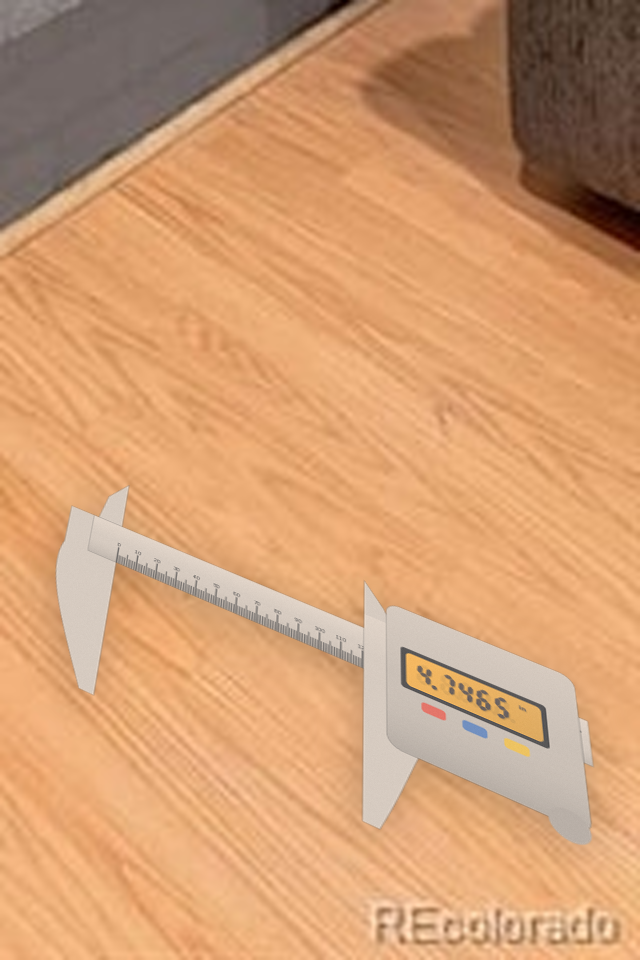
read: {"value": 4.7465, "unit": "in"}
